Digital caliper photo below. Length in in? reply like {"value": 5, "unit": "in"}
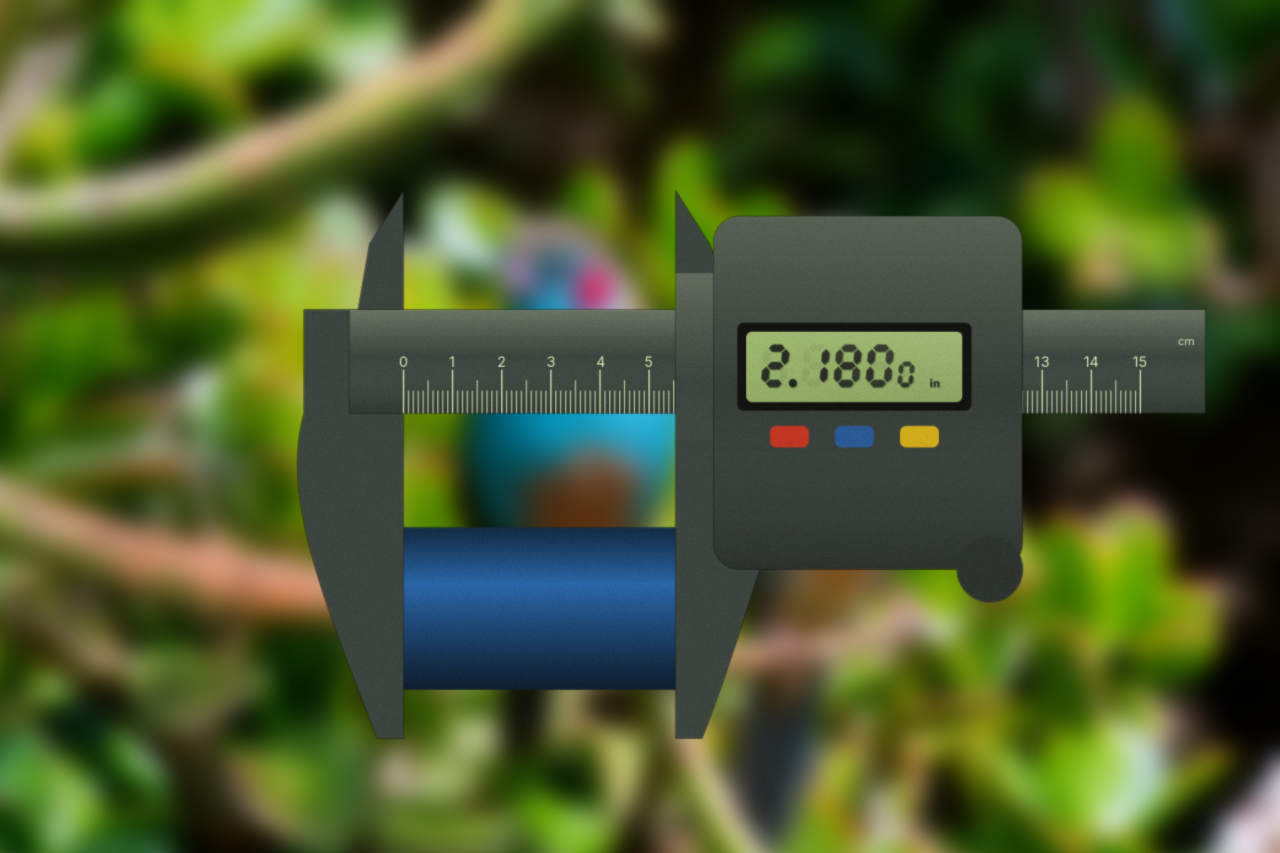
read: {"value": 2.1800, "unit": "in"}
